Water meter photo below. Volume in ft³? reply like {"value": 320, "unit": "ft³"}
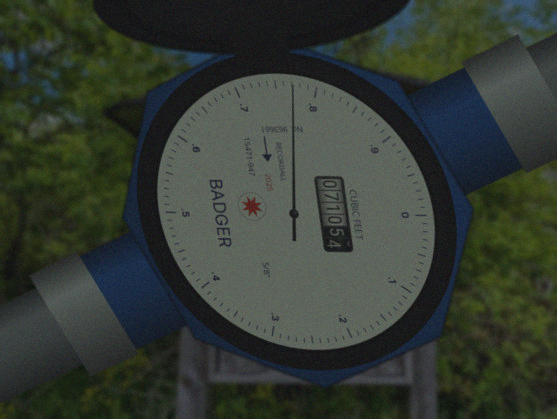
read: {"value": 71053.77, "unit": "ft³"}
